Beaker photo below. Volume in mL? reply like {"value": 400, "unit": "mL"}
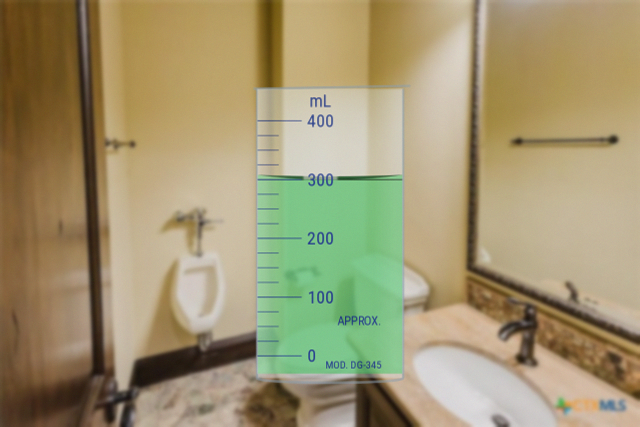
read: {"value": 300, "unit": "mL"}
